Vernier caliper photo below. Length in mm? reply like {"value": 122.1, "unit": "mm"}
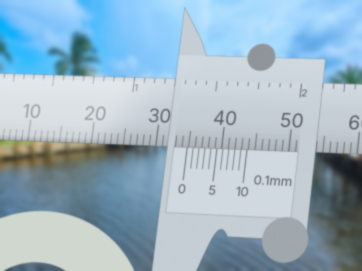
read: {"value": 34.8, "unit": "mm"}
